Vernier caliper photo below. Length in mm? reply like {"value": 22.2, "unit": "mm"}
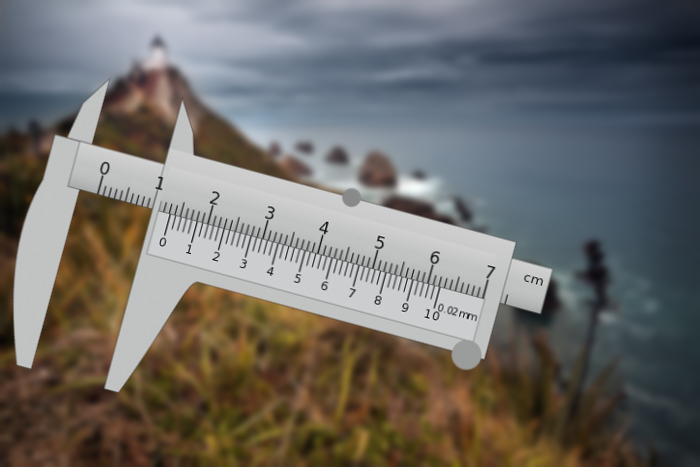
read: {"value": 13.2, "unit": "mm"}
